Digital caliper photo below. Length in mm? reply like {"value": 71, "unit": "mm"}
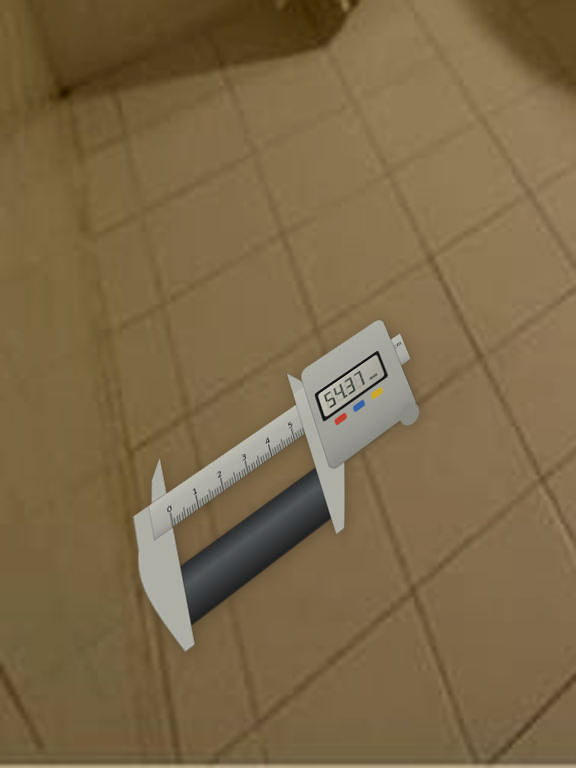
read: {"value": 54.37, "unit": "mm"}
